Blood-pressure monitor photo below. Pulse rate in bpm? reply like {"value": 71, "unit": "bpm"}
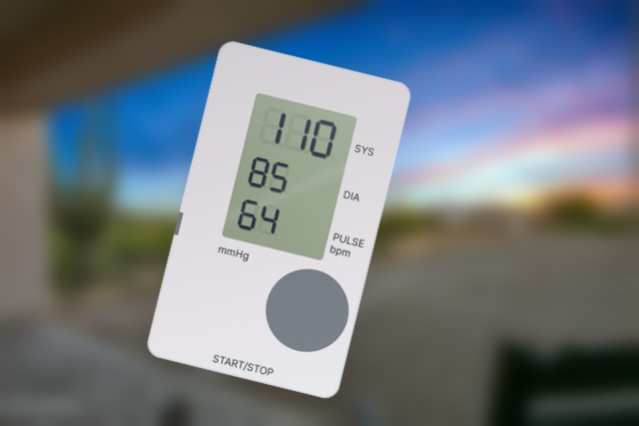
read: {"value": 64, "unit": "bpm"}
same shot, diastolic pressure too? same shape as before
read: {"value": 85, "unit": "mmHg"}
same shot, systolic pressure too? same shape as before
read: {"value": 110, "unit": "mmHg"}
